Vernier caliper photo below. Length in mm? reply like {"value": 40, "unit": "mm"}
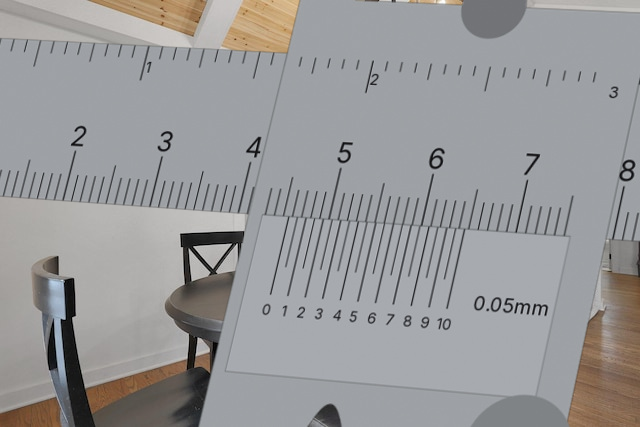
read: {"value": 45.6, "unit": "mm"}
